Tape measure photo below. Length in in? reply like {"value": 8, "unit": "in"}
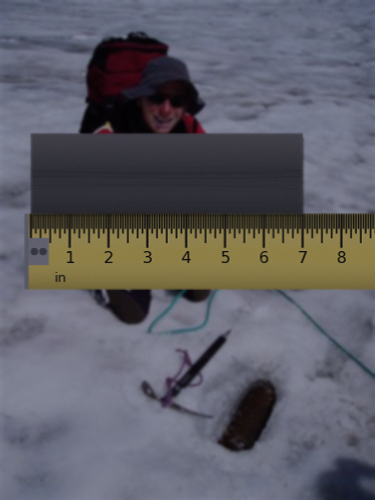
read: {"value": 7, "unit": "in"}
